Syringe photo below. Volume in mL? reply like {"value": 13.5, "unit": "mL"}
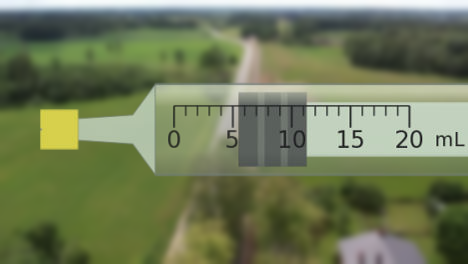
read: {"value": 5.5, "unit": "mL"}
